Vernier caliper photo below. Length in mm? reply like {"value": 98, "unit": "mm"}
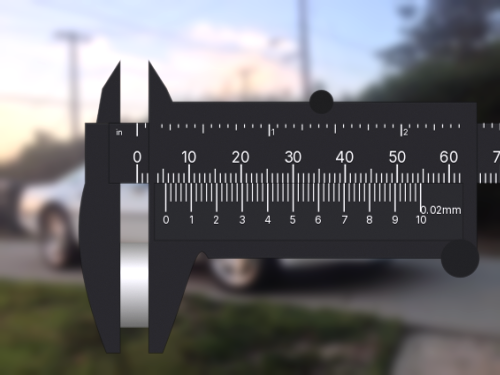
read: {"value": 5.5, "unit": "mm"}
